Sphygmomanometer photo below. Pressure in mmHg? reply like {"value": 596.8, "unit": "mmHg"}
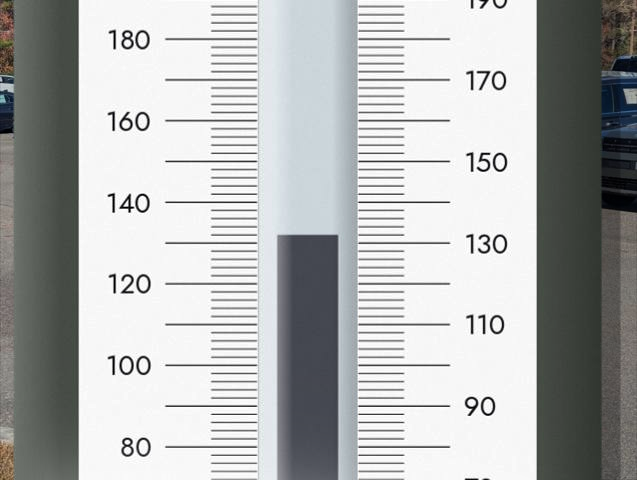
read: {"value": 132, "unit": "mmHg"}
